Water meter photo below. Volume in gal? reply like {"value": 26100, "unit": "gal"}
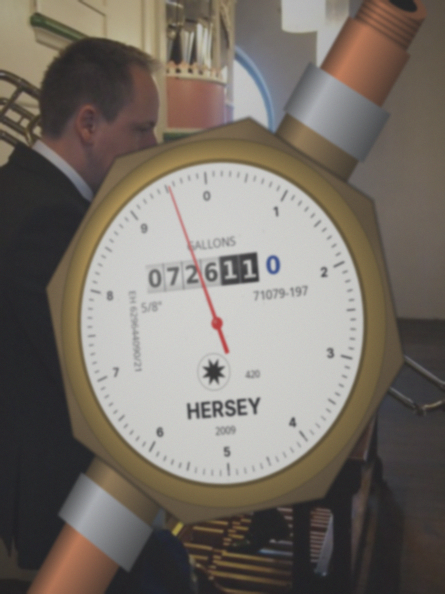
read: {"value": 726109.5, "unit": "gal"}
